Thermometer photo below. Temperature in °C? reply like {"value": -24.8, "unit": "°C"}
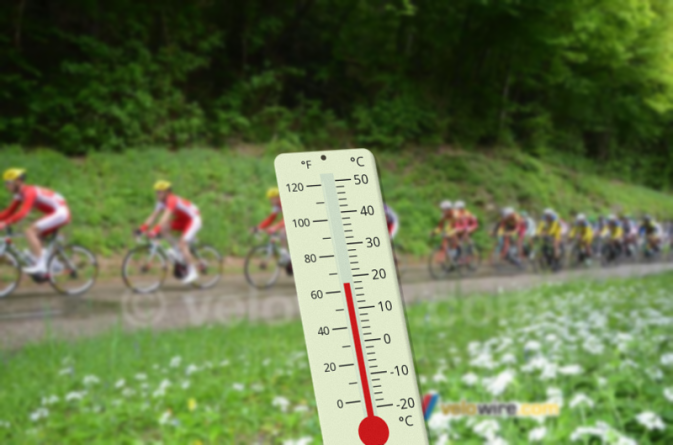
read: {"value": 18, "unit": "°C"}
